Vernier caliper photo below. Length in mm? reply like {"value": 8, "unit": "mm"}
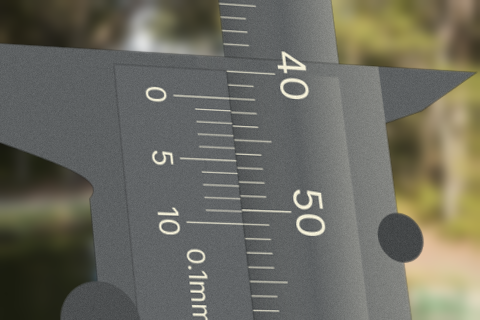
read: {"value": 42.0, "unit": "mm"}
